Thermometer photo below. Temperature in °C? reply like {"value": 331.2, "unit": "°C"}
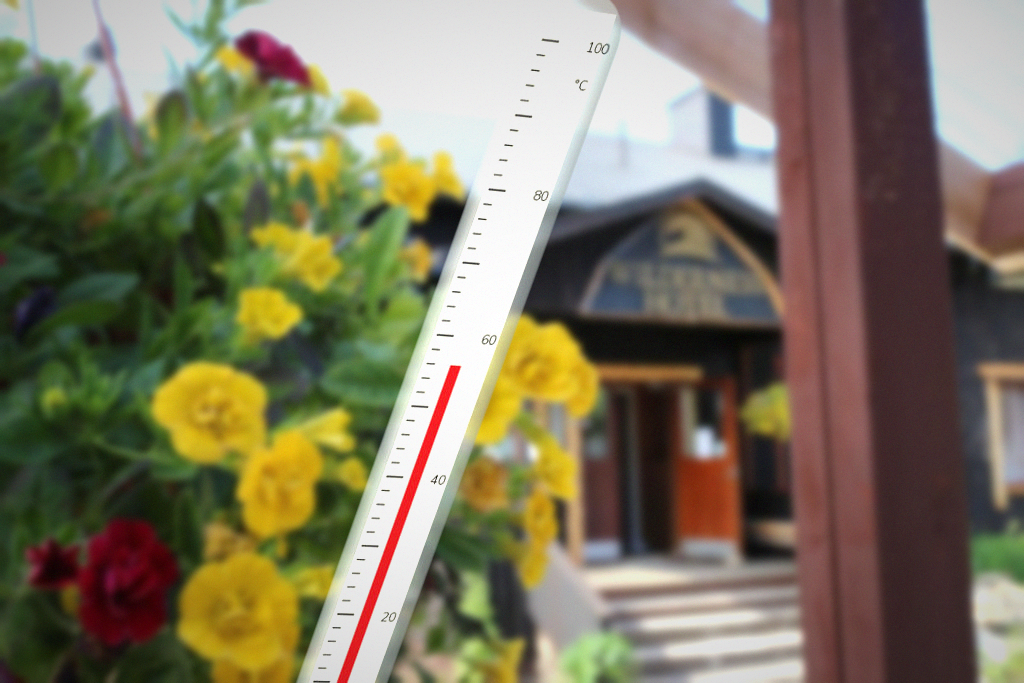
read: {"value": 56, "unit": "°C"}
